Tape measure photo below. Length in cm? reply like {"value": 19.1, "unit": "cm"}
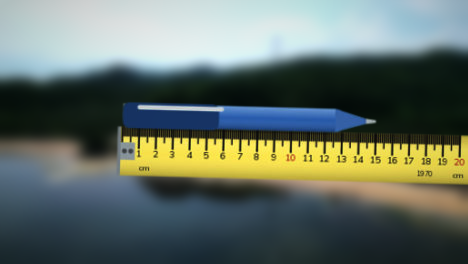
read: {"value": 15, "unit": "cm"}
